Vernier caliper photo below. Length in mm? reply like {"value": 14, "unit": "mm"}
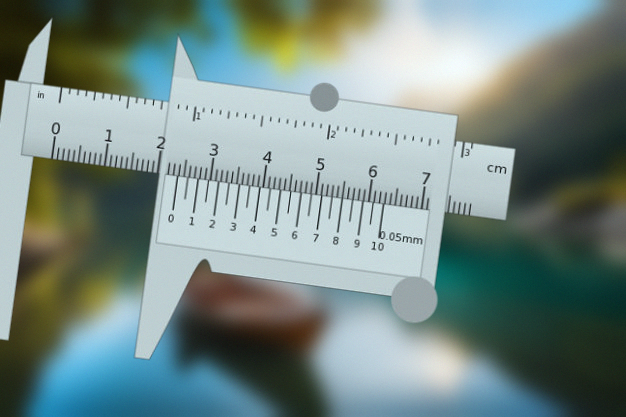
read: {"value": 23.8, "unit": "mm"}
